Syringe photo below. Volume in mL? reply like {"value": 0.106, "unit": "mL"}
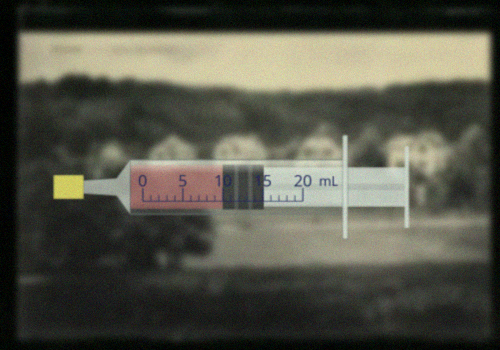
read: {"value": 10, "unit": "mL"}
